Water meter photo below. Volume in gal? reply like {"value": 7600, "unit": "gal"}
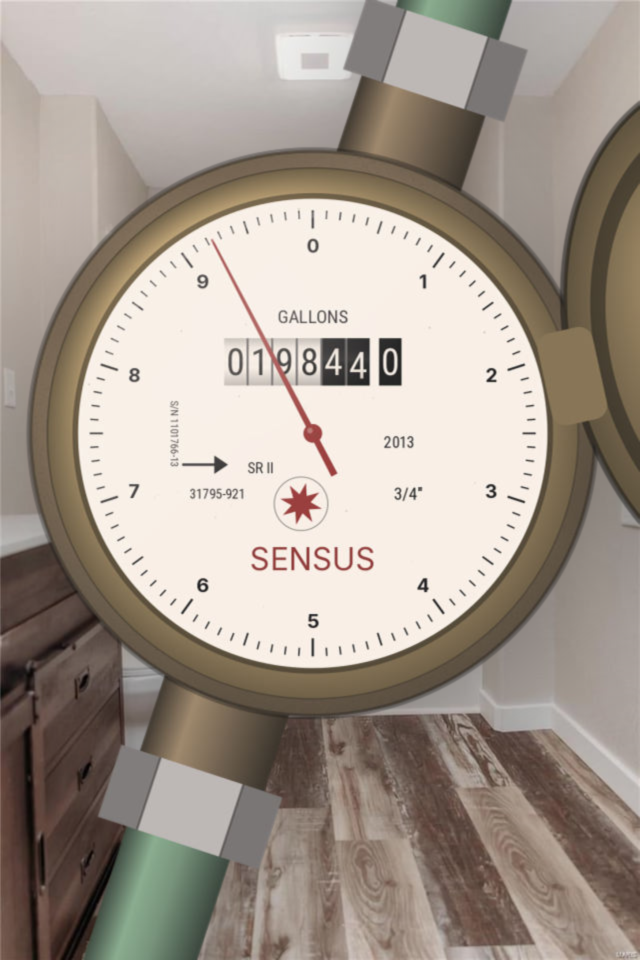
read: {"value": 198439.2, "unit": "gal"}
